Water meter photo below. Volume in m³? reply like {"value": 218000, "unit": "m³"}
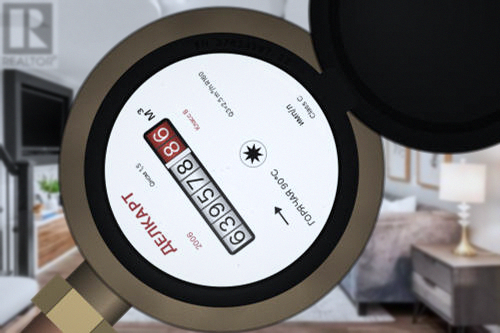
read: {"value": 639578.86, "unit": "m³"}
